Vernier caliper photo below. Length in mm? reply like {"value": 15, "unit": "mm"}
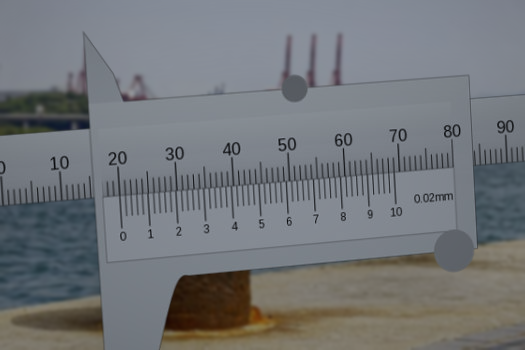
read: {"value": 20.0, "unit": "mm"}
